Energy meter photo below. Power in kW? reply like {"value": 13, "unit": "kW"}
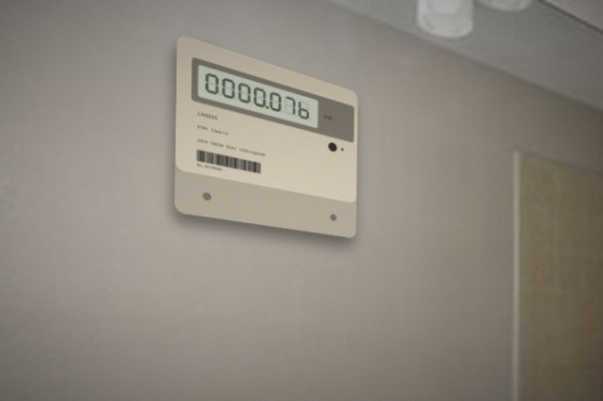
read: {"value": 0.076, "unit": "kW"}
